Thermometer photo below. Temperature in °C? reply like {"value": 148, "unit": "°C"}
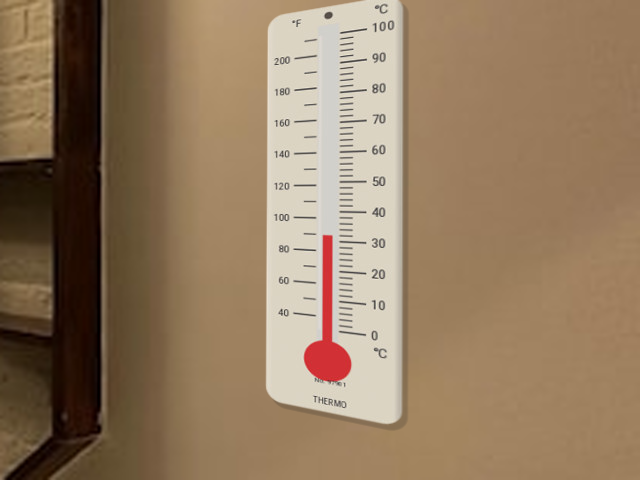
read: {"value": 32, "unit": "°C"}
